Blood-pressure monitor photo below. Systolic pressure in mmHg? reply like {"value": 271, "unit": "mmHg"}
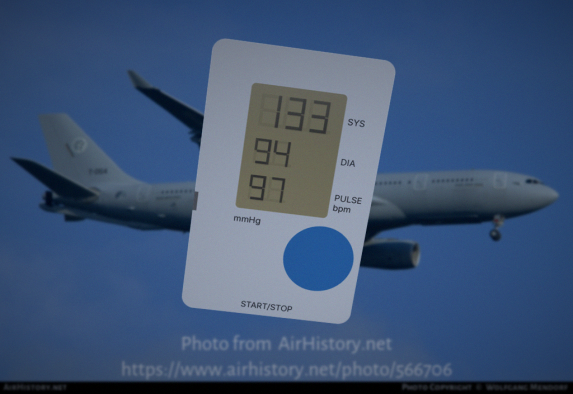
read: {"value": 133, "unit": "mmHg"}
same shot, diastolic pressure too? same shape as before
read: {"value": 94, "unit": "mmHg"}
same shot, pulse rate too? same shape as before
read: {"value": 97, "unit": "bpm"}
